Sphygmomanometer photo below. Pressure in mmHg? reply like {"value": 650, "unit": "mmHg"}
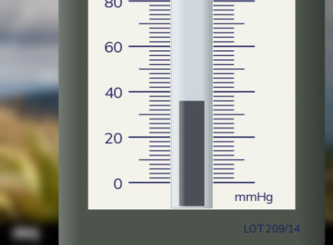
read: {"value": 36, "unit": "mmHg"}
